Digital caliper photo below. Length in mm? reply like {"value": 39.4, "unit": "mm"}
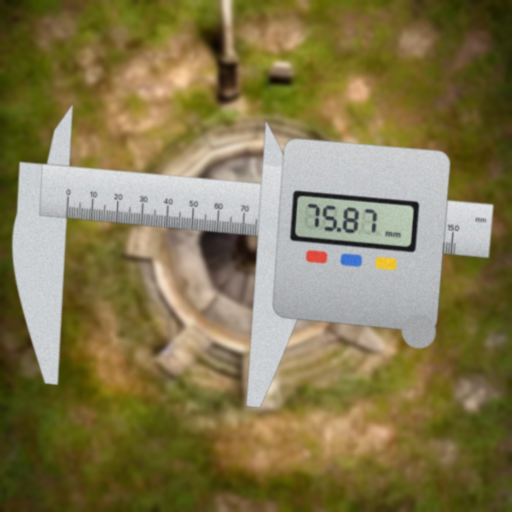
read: {"value": 75.87, "unit": "mm"}
